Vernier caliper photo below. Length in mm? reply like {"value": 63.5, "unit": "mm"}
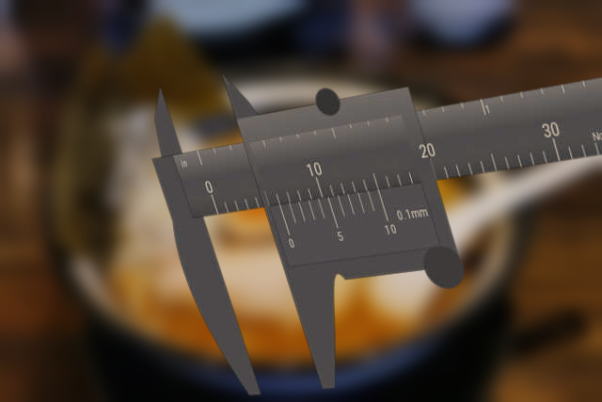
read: {"value": 6.0, "unit": "mm"}
